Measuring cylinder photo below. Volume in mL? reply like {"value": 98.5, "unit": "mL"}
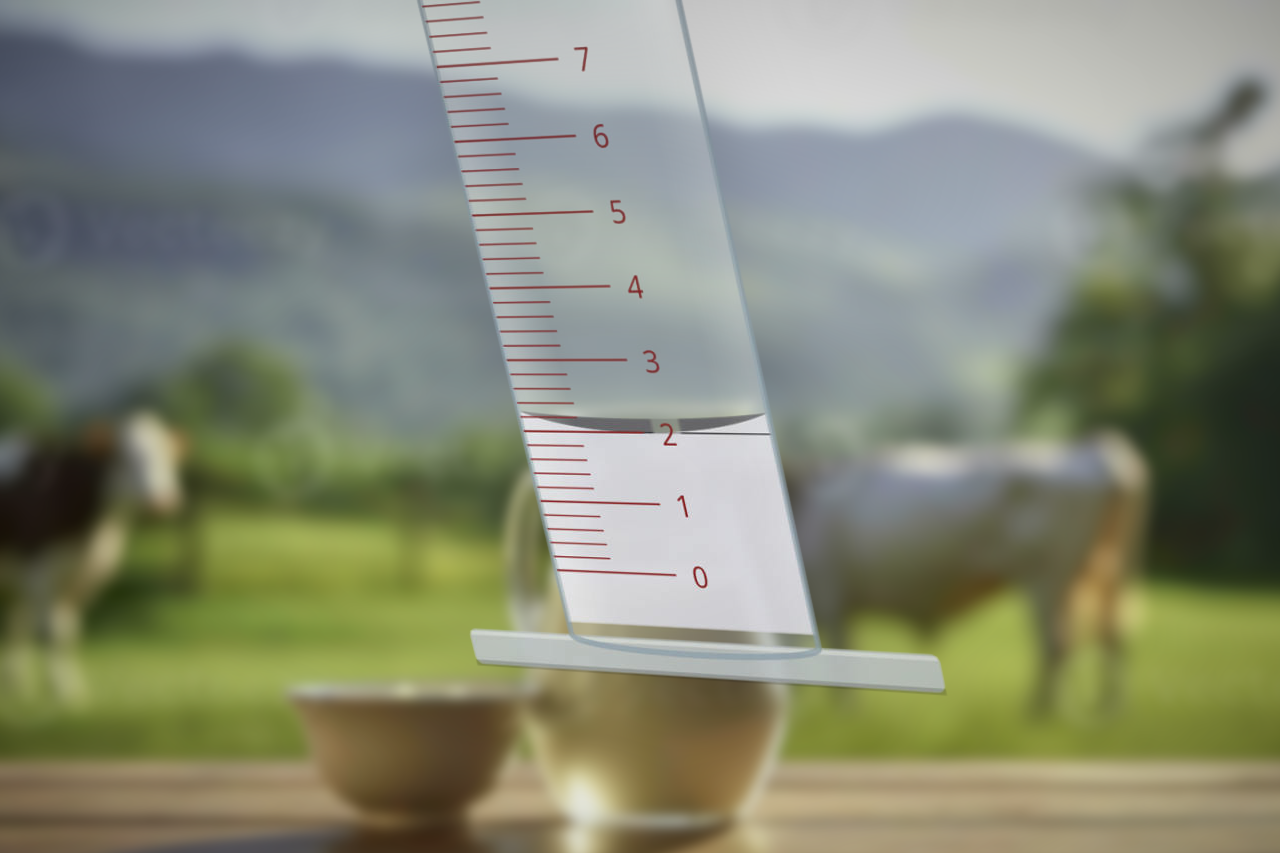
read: {"value": 2, "unit": "mL"}
